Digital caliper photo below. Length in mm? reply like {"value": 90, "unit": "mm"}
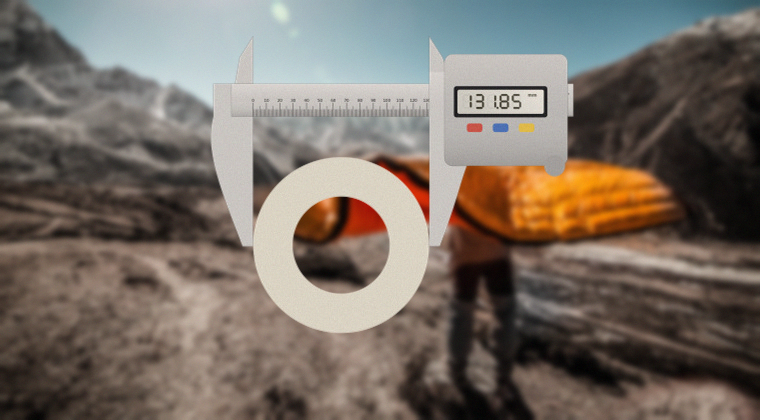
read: {"value": 131.85, "unit": "mm"}
